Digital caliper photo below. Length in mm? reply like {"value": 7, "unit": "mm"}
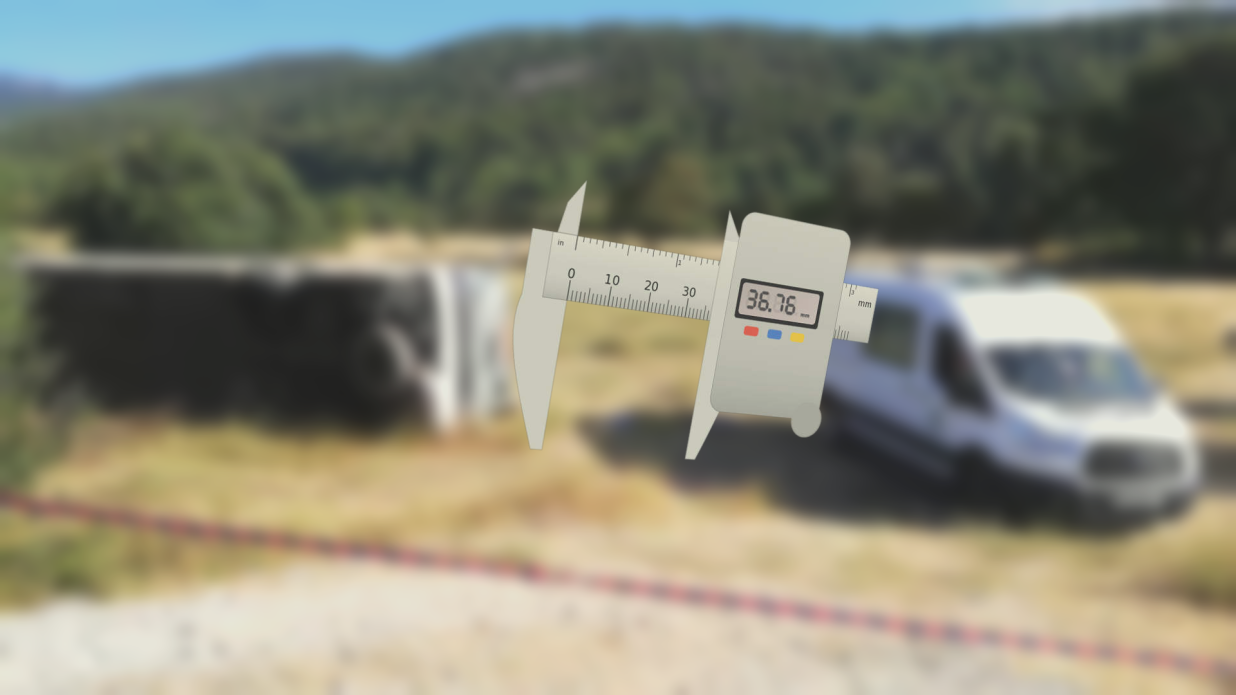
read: {"value": 36.76, "unit": "mm"}
